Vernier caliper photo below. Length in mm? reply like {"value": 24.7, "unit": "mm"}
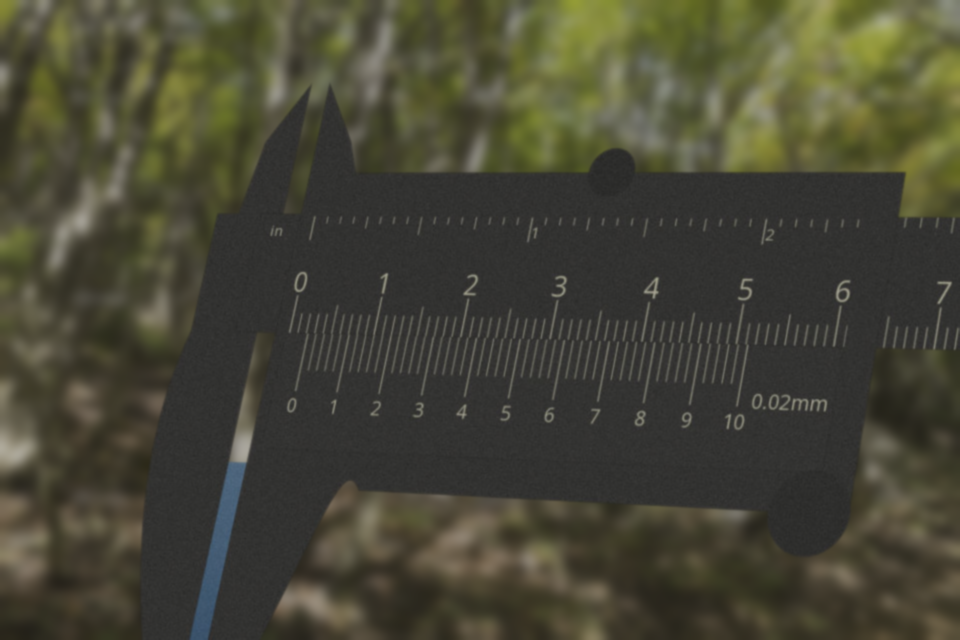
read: {"value": 2.2, "unit": "mm"}
